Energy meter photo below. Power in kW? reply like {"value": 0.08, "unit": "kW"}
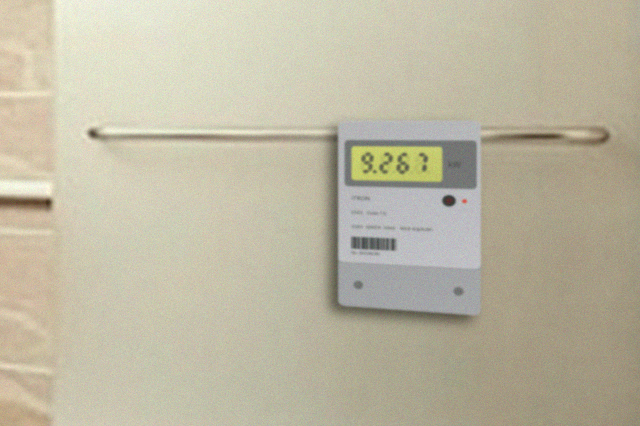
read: {"value": 9.267, "unit": "kW"}
